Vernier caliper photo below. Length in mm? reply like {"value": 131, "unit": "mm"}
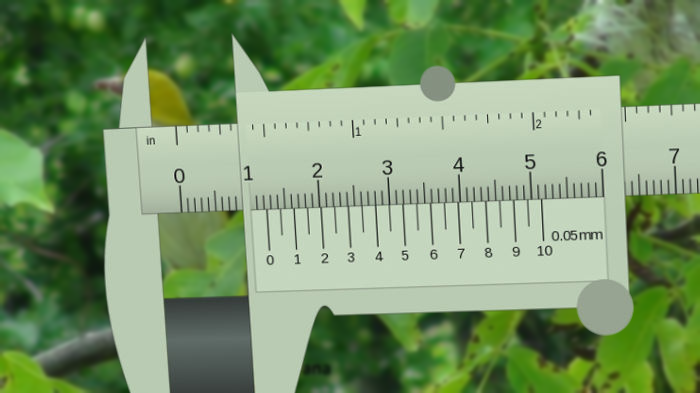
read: {"value": 12.4, "unit": "mm"}
